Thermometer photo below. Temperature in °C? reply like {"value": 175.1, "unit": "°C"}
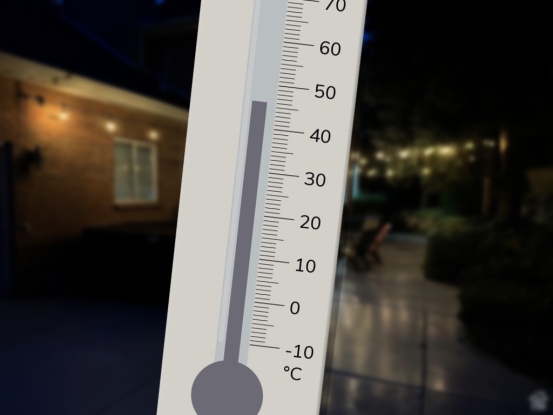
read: {"value": 46, "unit": "°C"}
